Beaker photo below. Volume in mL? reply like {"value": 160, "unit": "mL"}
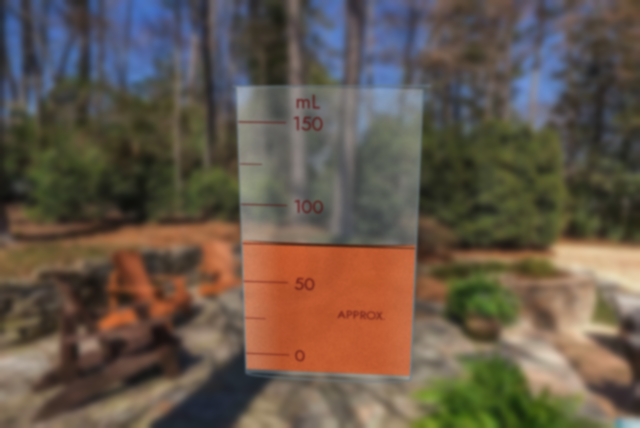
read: {"value": 75, "unit": "mL"}
